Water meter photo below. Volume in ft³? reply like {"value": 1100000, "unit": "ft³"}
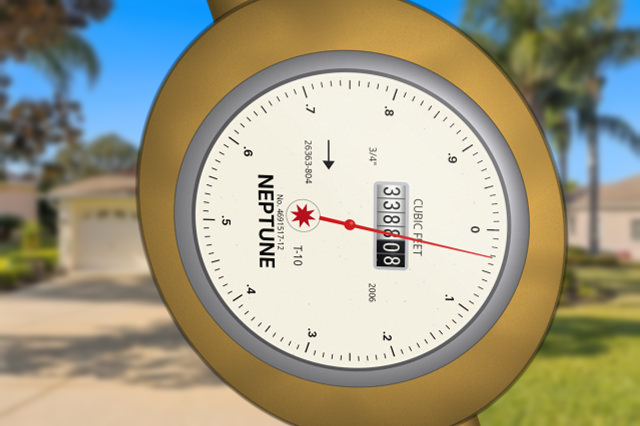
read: {"value": 338808.03, "unit": "ft³"}
